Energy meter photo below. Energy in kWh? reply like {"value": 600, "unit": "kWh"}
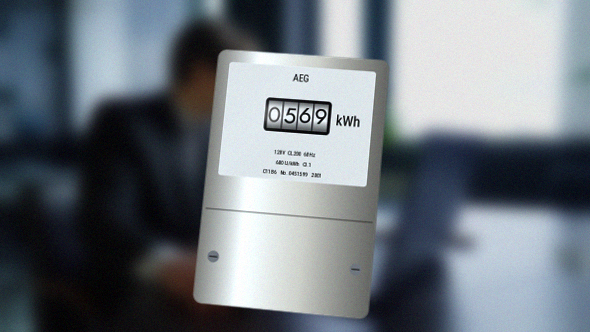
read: {"value": 569, "unit": "kWh"}
